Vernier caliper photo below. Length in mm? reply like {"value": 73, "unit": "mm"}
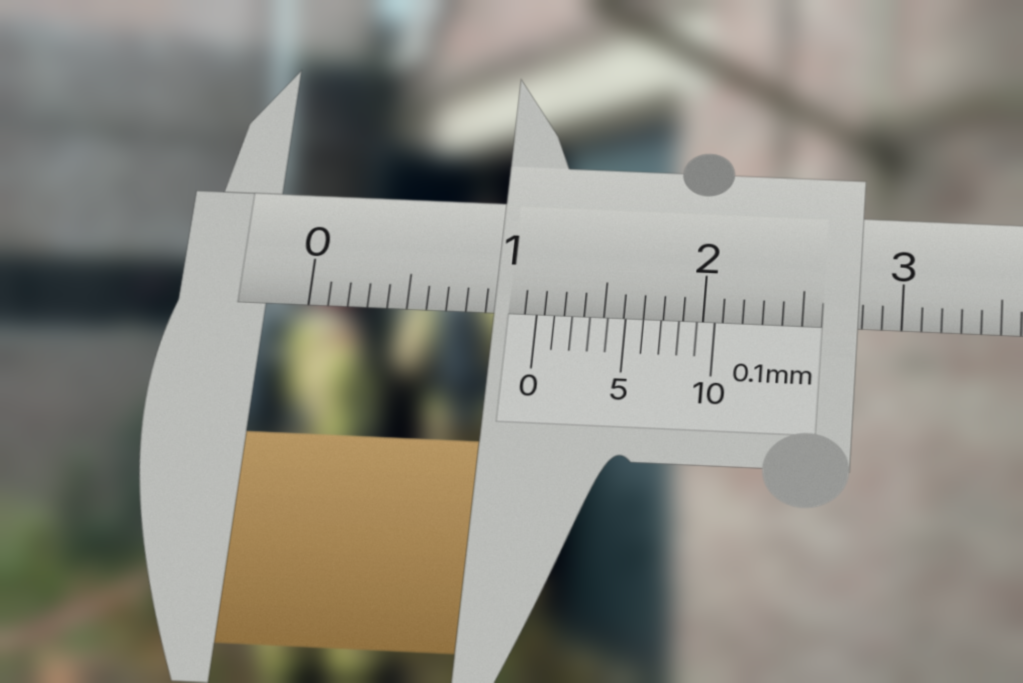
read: {"value": 11.6, "unit": "mm"}
